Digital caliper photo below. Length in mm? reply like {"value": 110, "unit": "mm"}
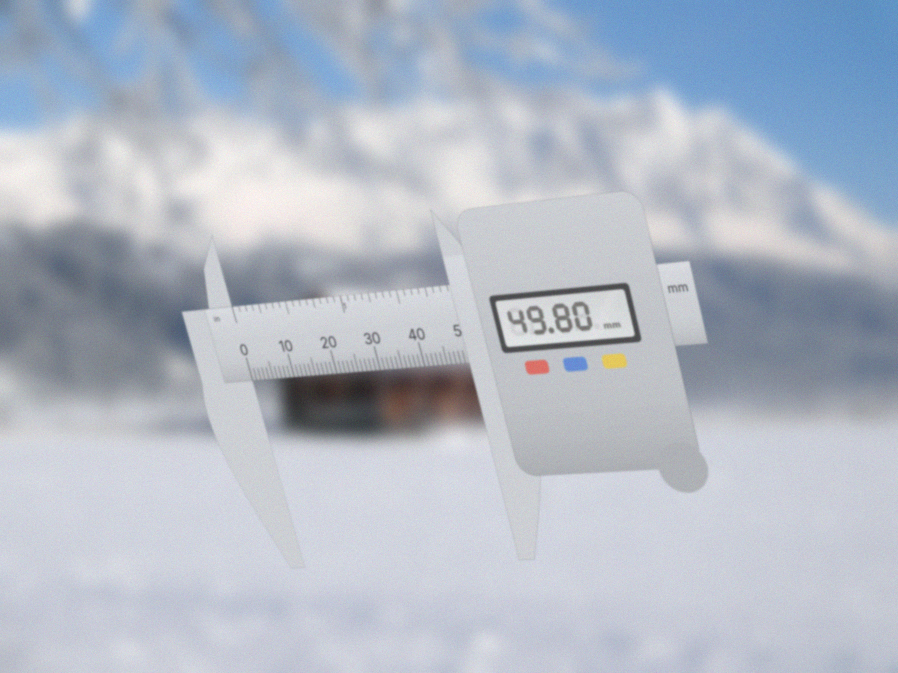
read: {"value": 49.80, "unit": "mm"}
